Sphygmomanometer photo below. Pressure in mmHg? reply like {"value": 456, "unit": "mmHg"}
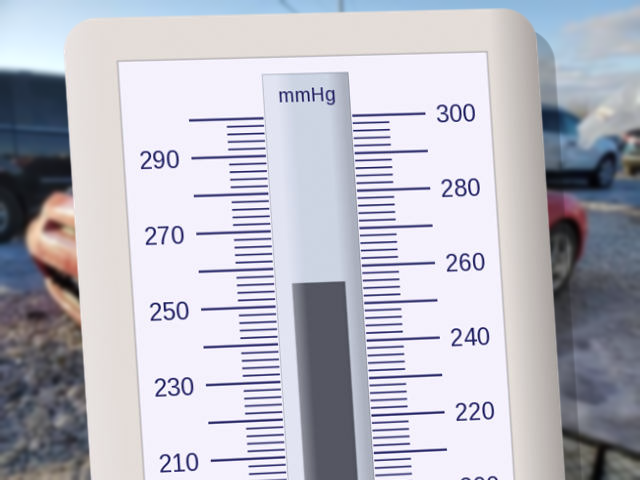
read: {"value": 256, "unit": "mmHg"}
